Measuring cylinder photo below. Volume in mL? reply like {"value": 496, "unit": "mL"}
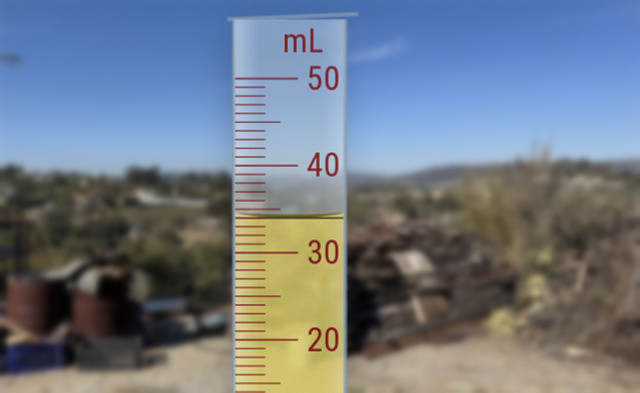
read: {"value": 34, "unit": "mL"}
